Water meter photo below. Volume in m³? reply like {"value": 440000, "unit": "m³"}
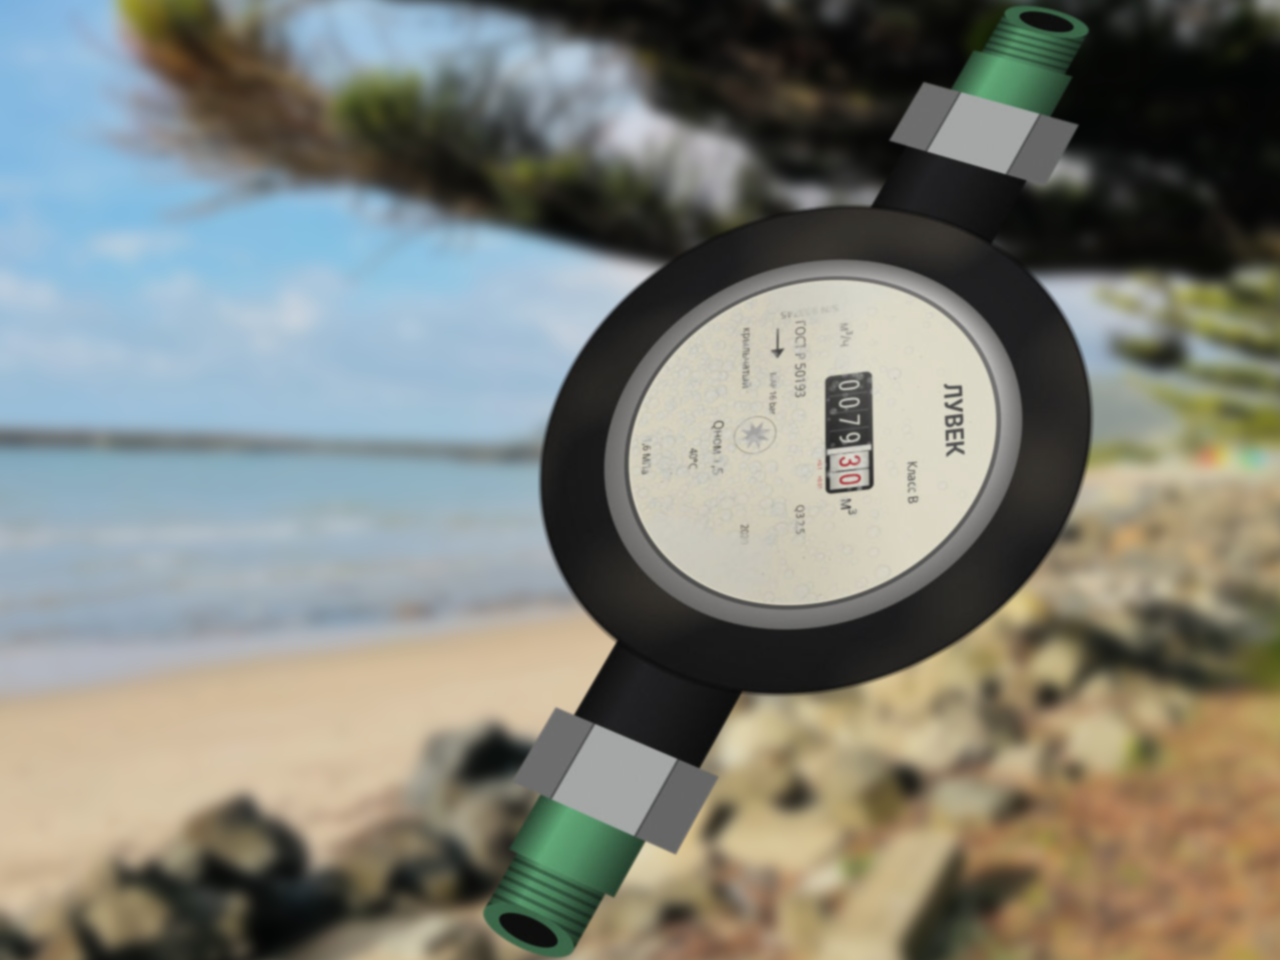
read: {"value": 79.30, "unit": "m³"}
